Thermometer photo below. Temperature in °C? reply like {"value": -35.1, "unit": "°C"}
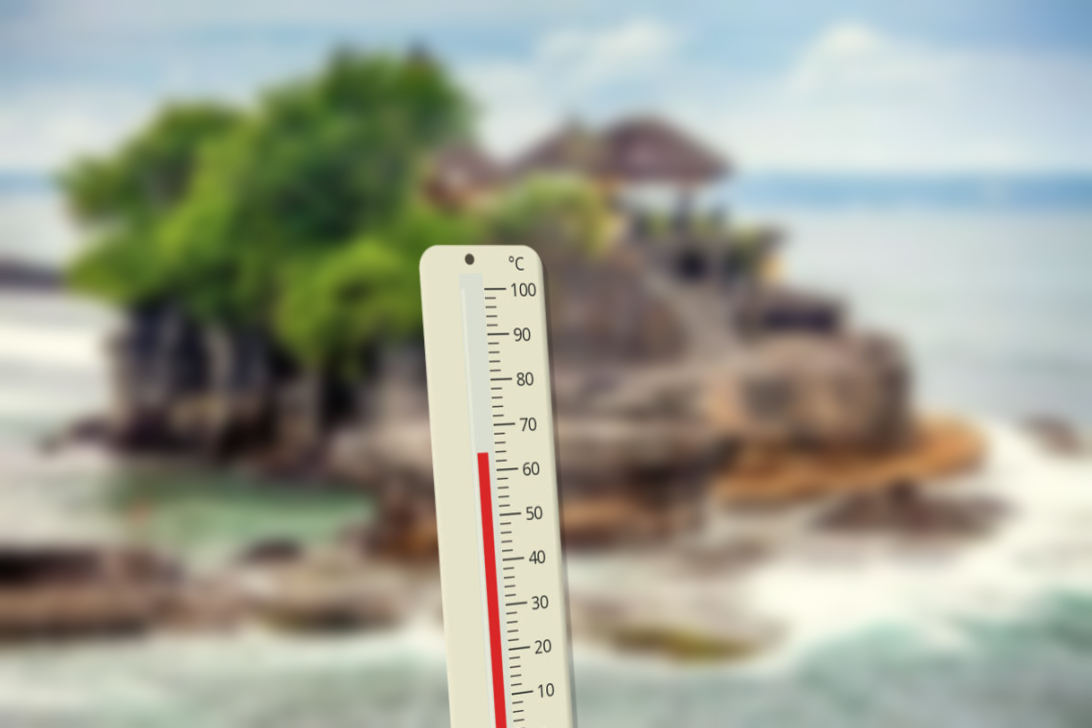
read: {"value": 64, "unit": "°C"}
